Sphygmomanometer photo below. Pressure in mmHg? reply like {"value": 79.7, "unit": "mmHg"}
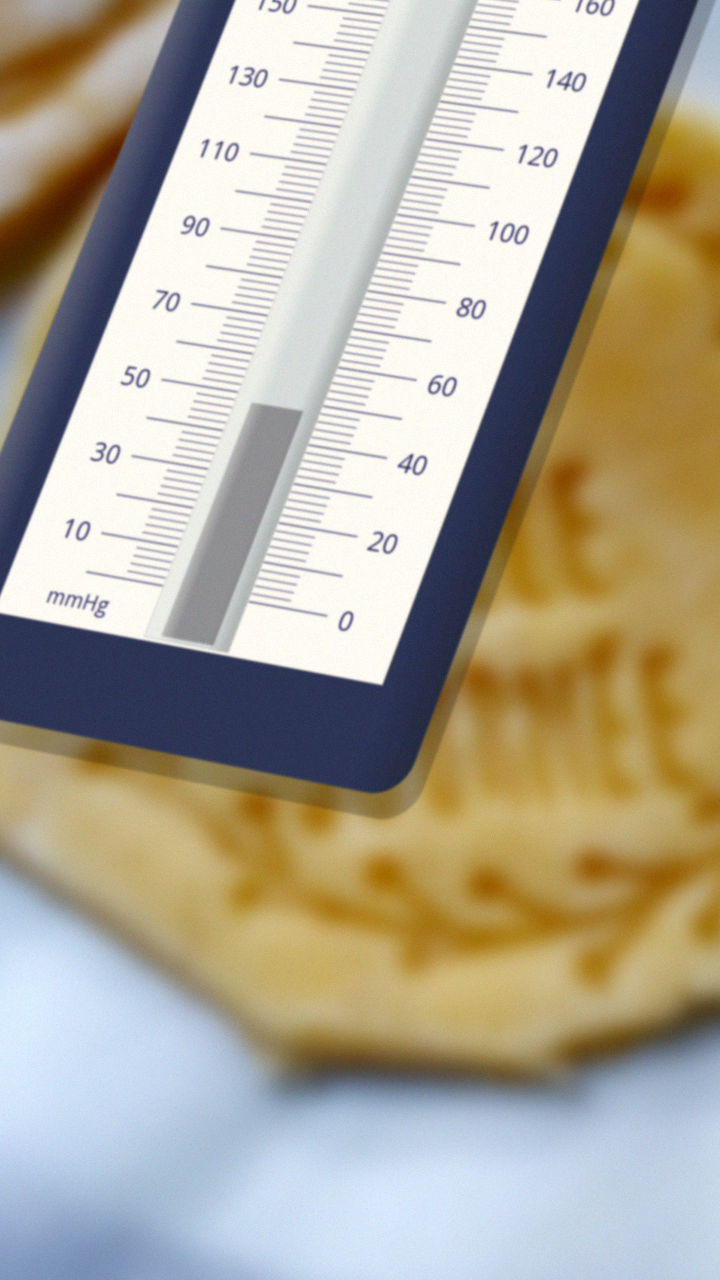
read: {"value": 48, "unit": "mmHg"}
